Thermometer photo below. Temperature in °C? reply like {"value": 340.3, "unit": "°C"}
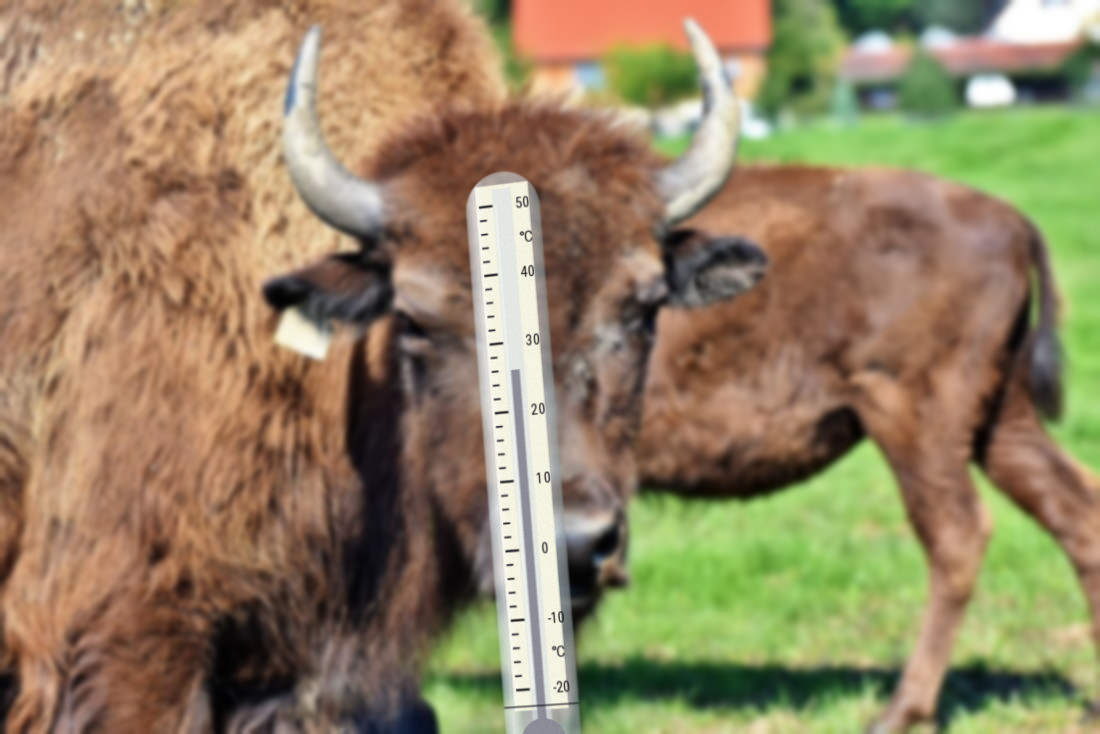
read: {"value": 26, "unit": "°C"}
